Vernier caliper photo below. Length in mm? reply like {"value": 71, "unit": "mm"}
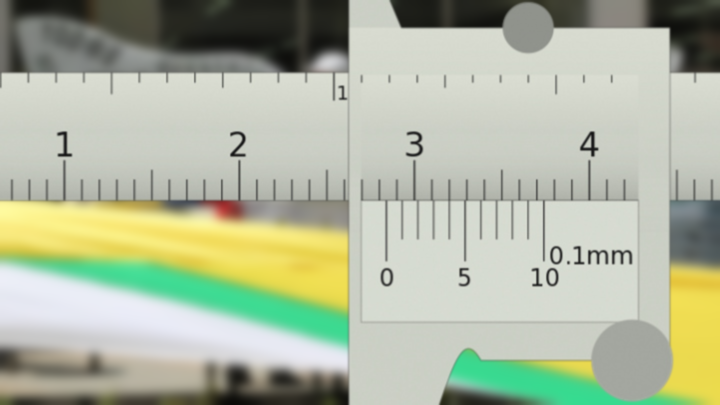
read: {"value": 28.4, "unit": "mm"}
